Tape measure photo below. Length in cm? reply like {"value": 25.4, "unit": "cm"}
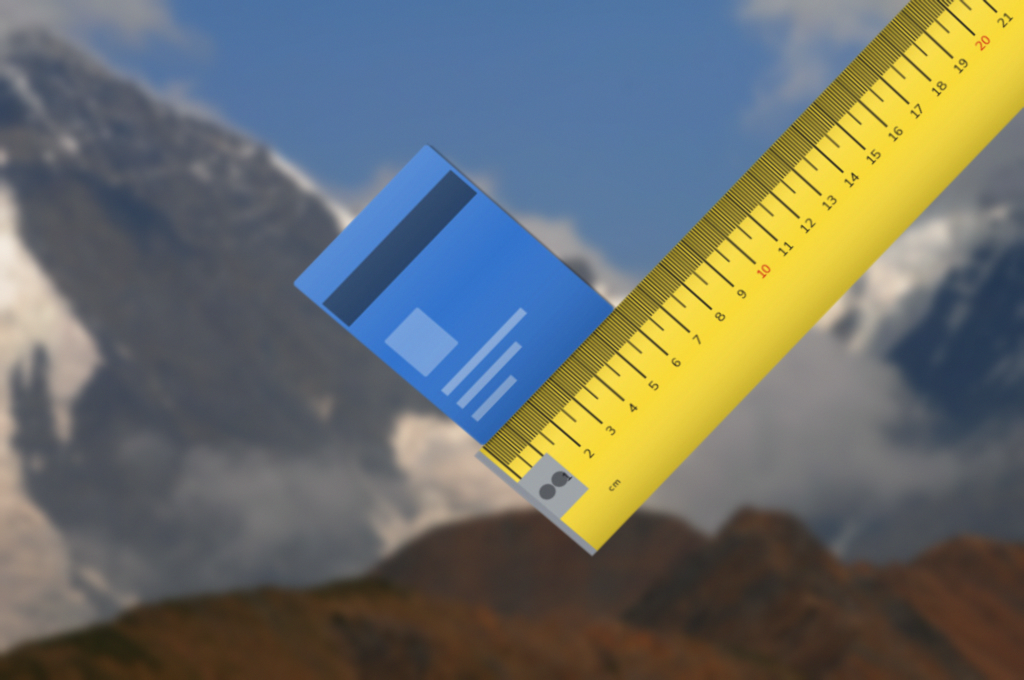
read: {"value": 6, "unit": "cm"}
